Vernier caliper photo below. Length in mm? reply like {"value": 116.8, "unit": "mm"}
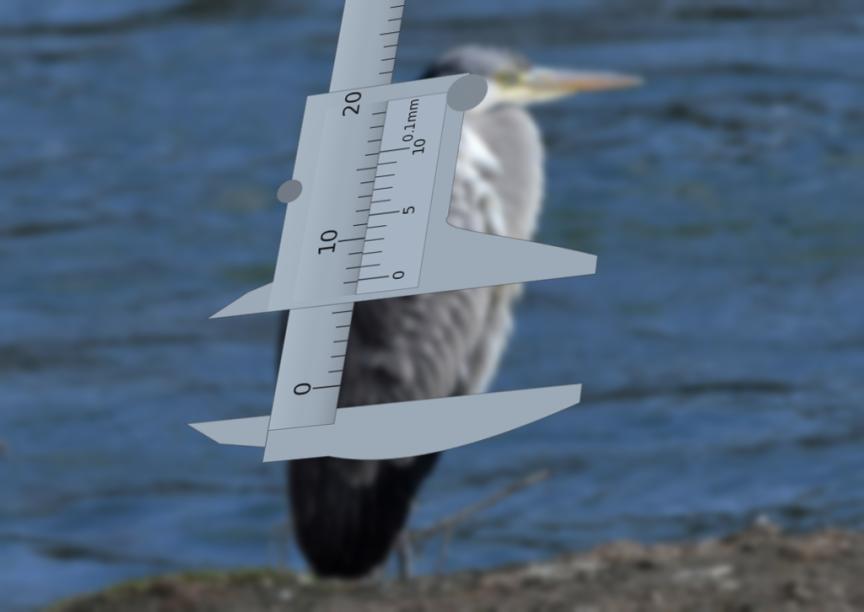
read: {"value": 7.1, "unit": "mm"}
